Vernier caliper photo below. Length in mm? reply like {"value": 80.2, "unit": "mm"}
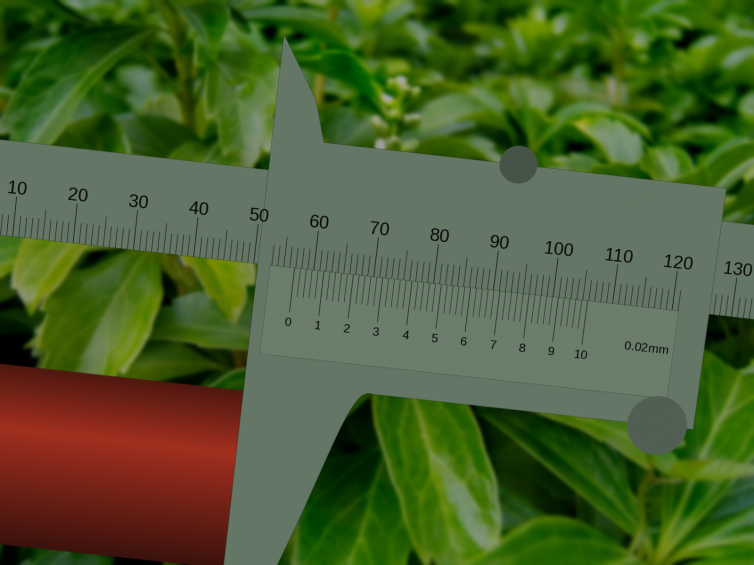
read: {"value": 56.8, "unit": "mm"}
